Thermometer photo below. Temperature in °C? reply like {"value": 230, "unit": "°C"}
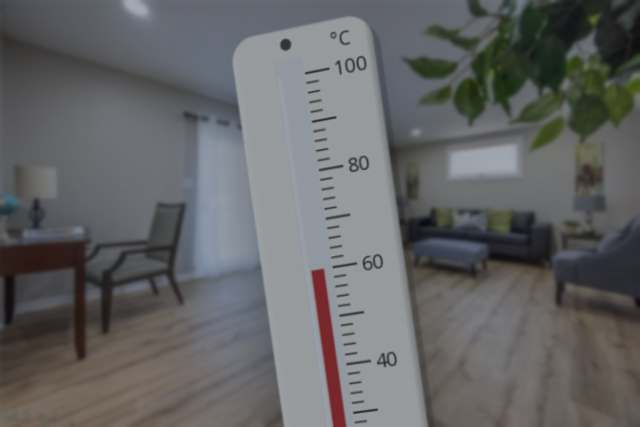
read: {"value": 60, "unit": "°C"}
